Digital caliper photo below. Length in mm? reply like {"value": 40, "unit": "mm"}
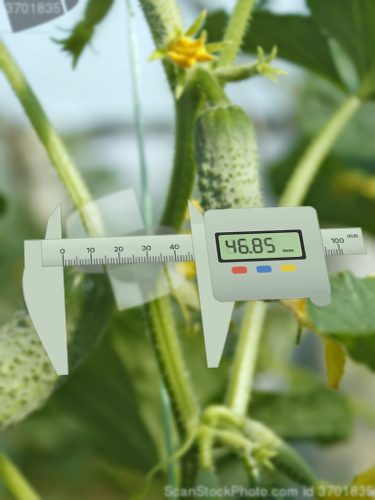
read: {"value": 46.85, "unit": "mm"}
